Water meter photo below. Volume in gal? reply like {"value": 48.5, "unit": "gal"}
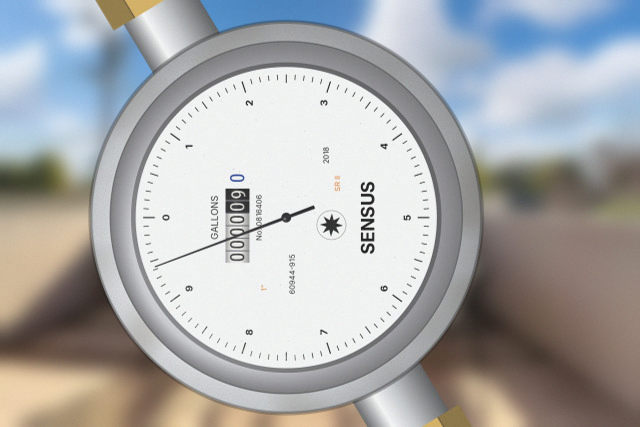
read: {"value": 89.4, "unit": "gal"}
